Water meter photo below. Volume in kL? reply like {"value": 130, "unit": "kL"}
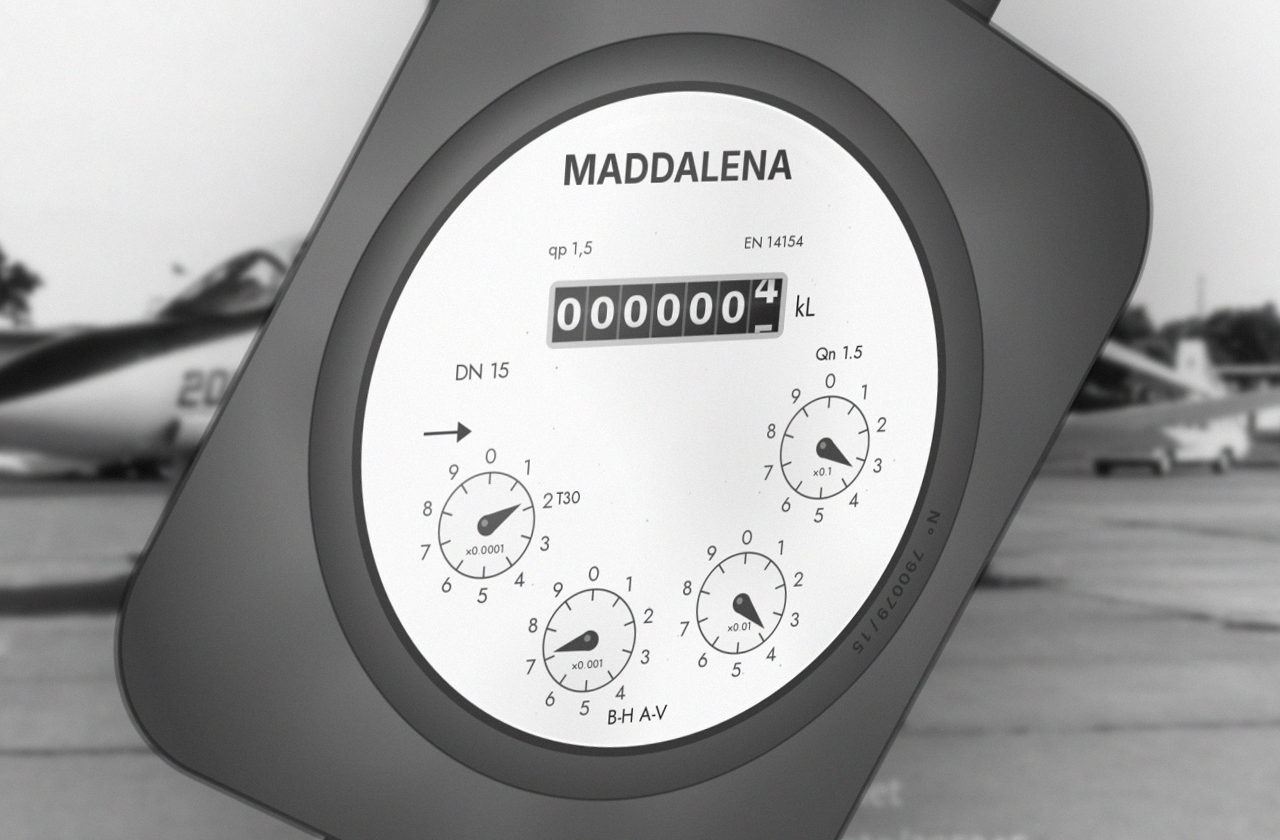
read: {"value": 4.3371, "unit": "kL"}
